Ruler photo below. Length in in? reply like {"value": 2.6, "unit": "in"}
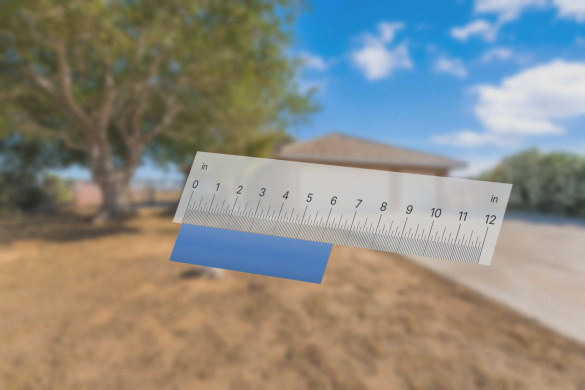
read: {"value": 6.5, "unit": "in"}
